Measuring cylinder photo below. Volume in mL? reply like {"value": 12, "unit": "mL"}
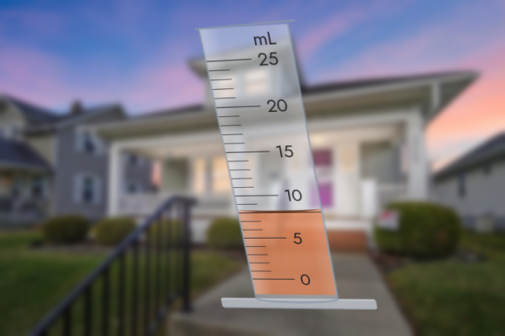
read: {"value": 8, "unit": "mL"}
